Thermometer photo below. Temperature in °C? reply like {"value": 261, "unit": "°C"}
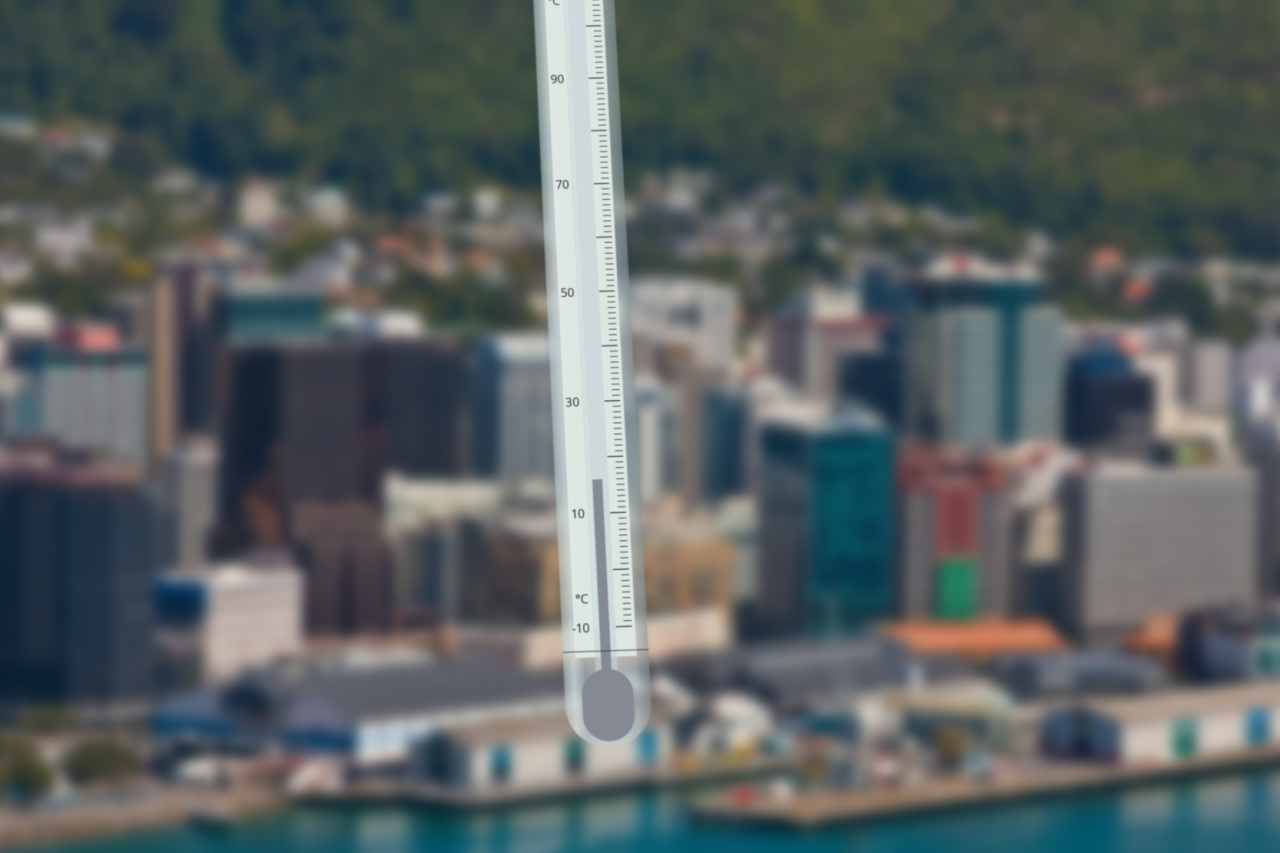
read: {"value": 16, "unit": "°C"}
